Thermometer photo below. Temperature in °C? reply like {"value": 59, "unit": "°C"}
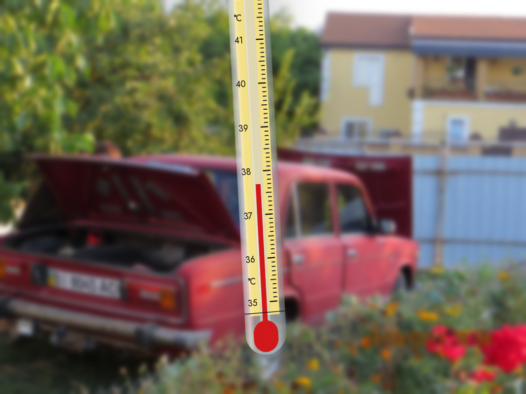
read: {"value": 37.7, "unit": "°C"}
